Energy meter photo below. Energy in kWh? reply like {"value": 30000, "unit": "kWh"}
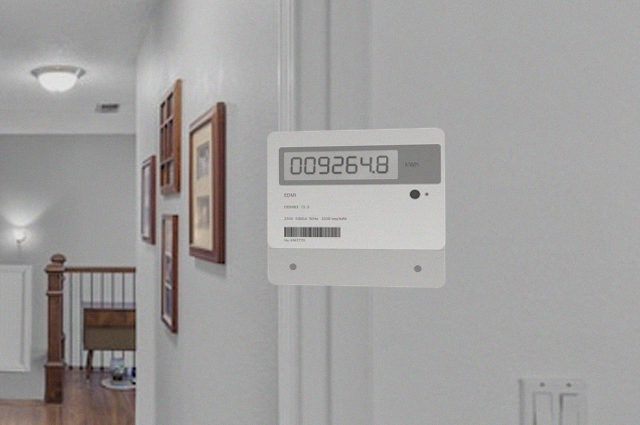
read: {"value": 9264.8, "unit": "kWh"}
